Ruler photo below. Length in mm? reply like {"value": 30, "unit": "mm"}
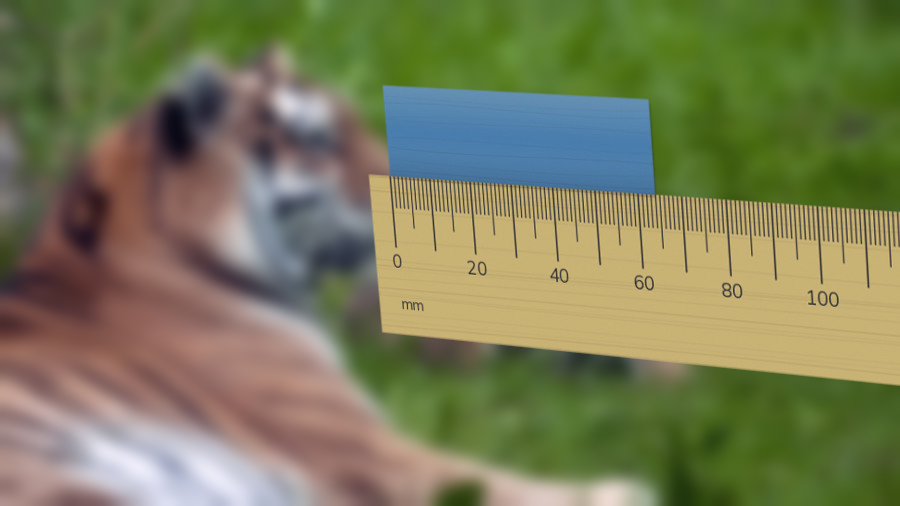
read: {"value": 64, "unit": "mm"}
